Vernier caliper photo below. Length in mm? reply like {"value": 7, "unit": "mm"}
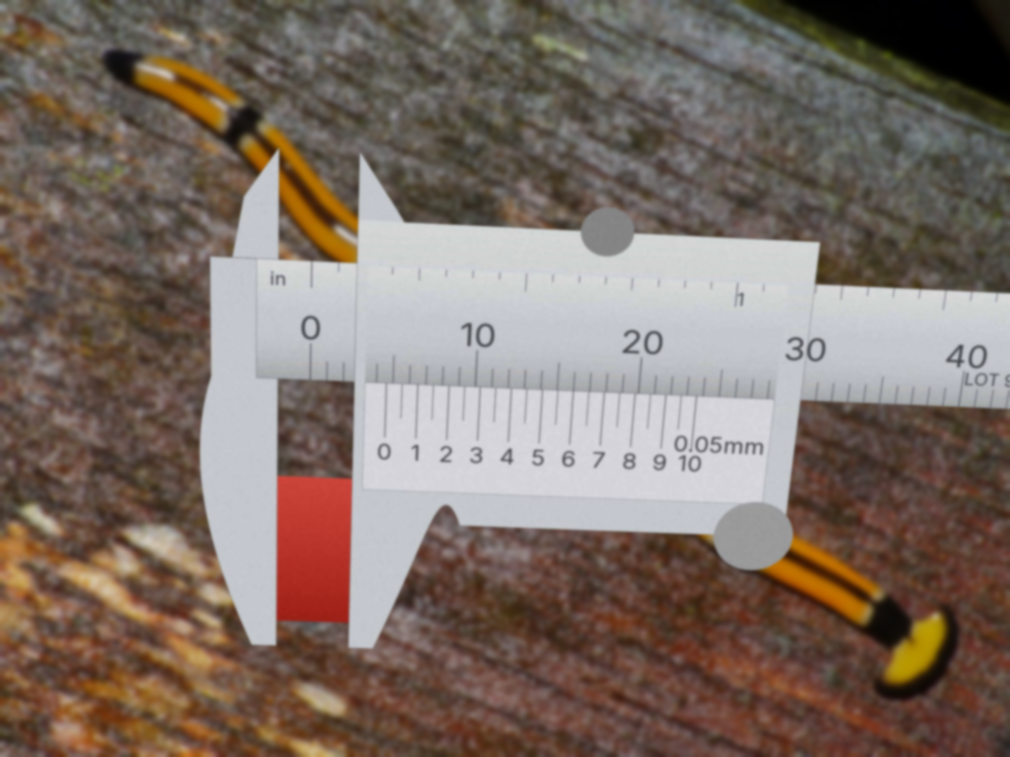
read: {"value": 4.6, "unit": "mm"}
